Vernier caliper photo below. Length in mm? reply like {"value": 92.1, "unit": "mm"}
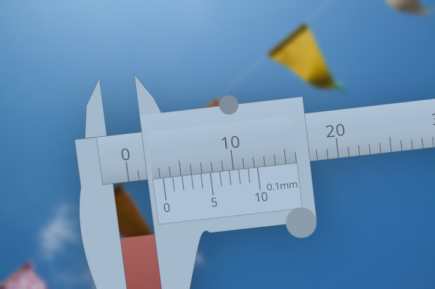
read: {"value": 3.3, "unit": "mm"}
